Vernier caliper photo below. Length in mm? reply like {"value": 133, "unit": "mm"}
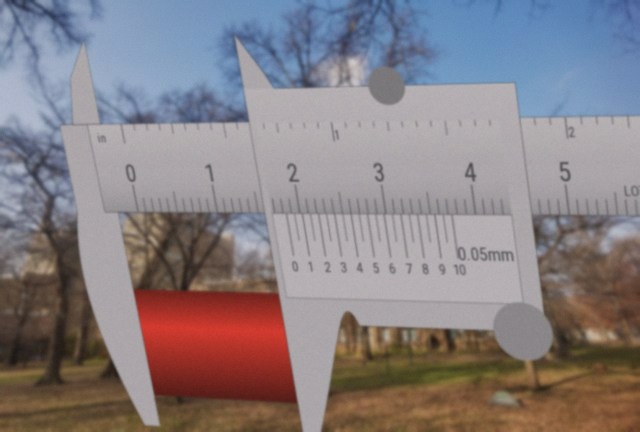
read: {"value": 18.4, "unit": "mm"}
